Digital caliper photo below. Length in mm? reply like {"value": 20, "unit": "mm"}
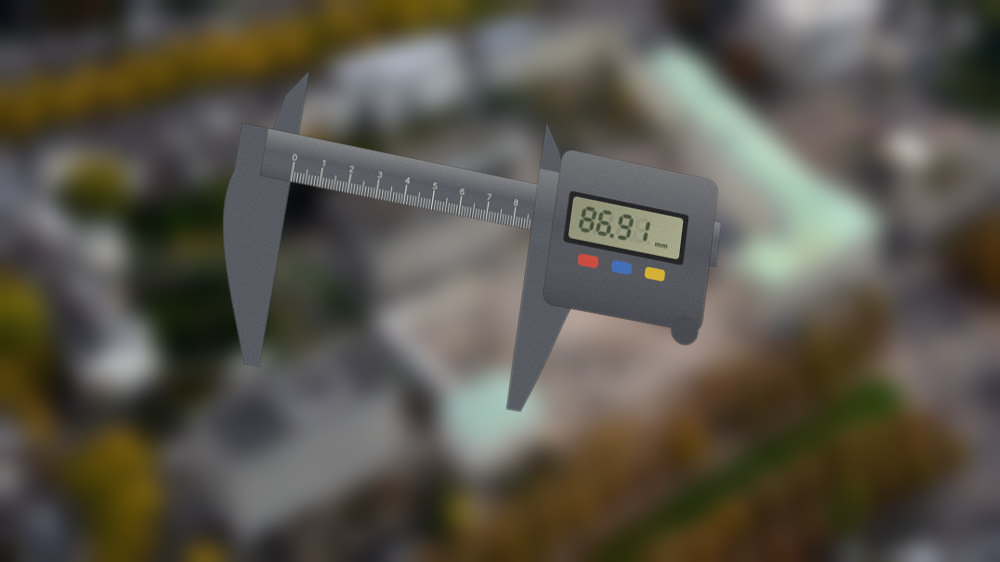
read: {"value": 86.91, "unit": "mm"}
